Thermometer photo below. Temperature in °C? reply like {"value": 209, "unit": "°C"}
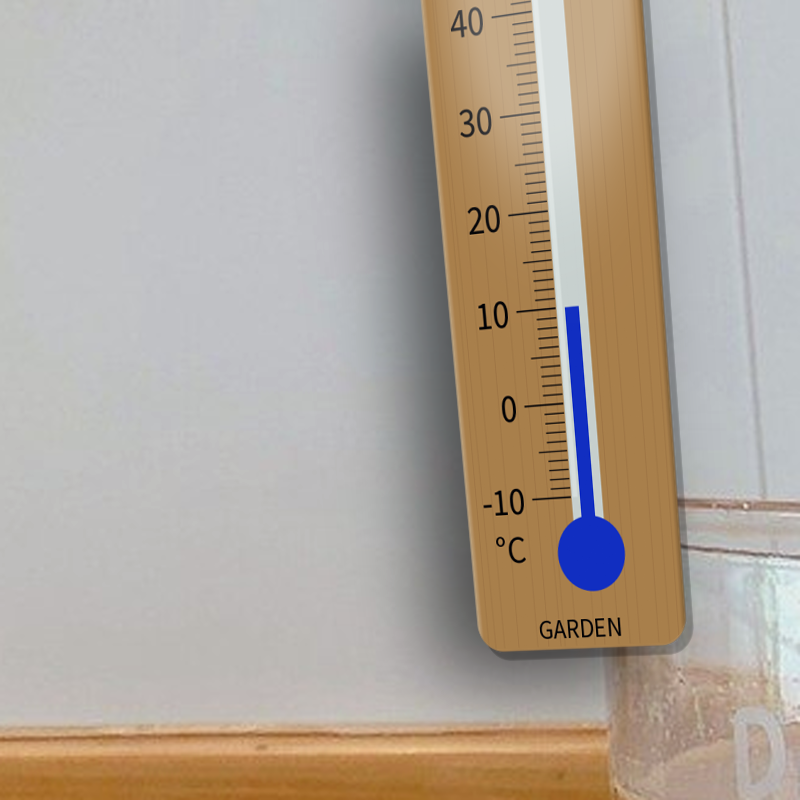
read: {"value": 10, "unit": "°C"}
